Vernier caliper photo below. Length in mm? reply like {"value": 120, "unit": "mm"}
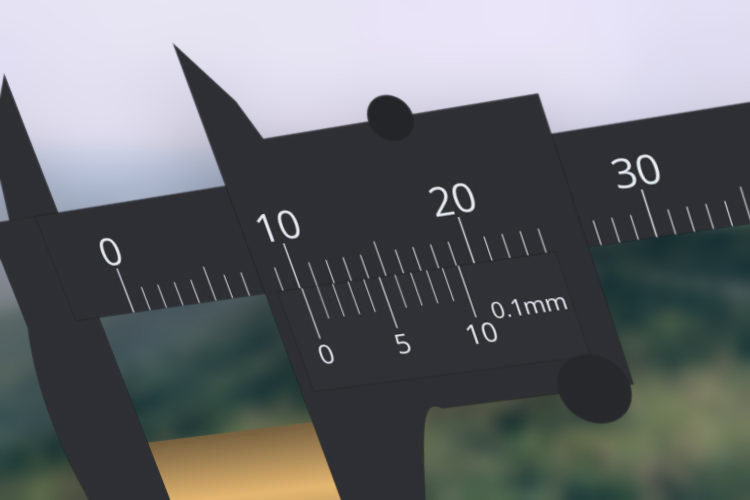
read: {"value": 10.1, "unit": "mm"}
